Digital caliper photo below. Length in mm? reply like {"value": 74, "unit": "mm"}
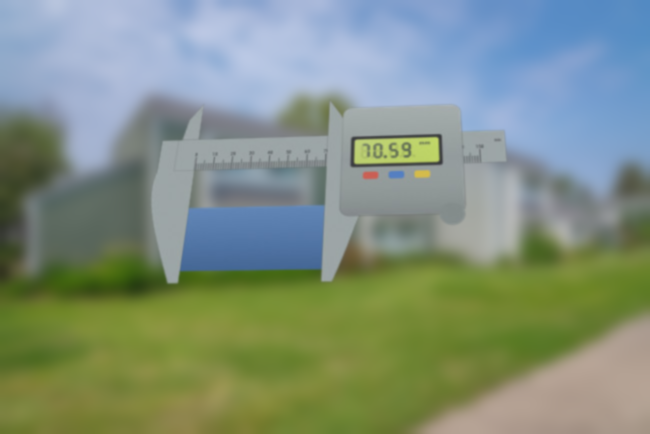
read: {"value": 70.59, "unit": "mm"}
